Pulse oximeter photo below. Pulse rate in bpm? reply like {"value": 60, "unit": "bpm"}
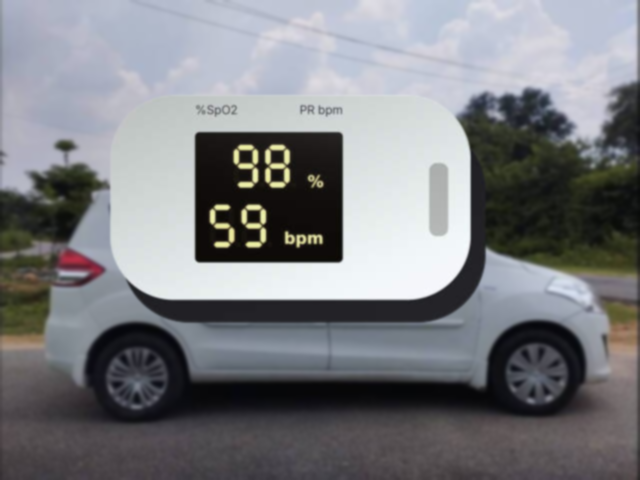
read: {"value": 59, "unit": "bpm"}
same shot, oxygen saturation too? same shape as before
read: {"value": 98, "unit": "%"}
